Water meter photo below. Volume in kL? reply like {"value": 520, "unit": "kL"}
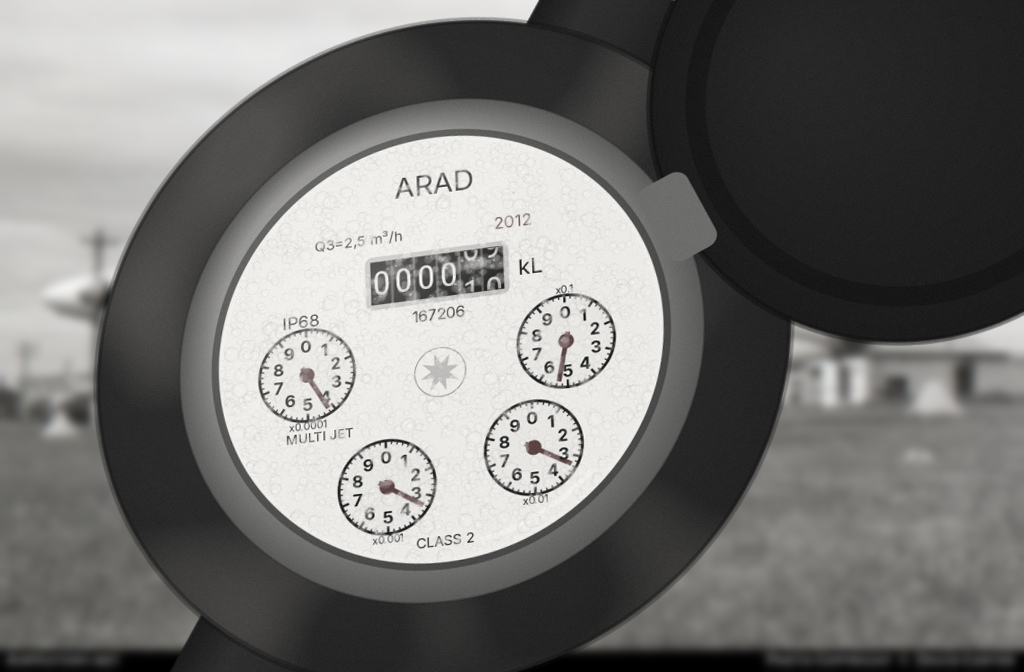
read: {"value": 9.5334, "unit": "kL"}
